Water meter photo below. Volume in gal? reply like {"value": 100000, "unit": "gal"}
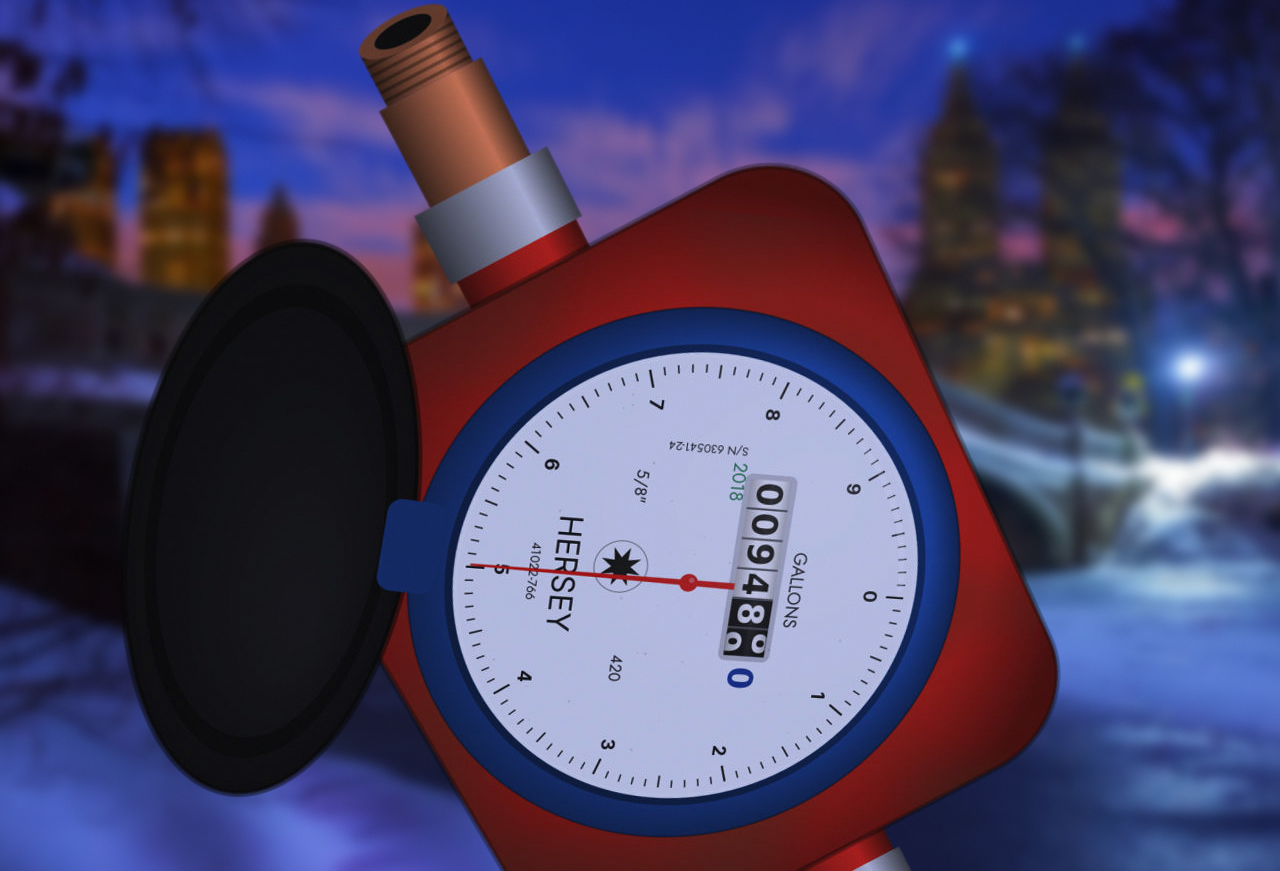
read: {"value": 94885.0, "unit": "gal"}
